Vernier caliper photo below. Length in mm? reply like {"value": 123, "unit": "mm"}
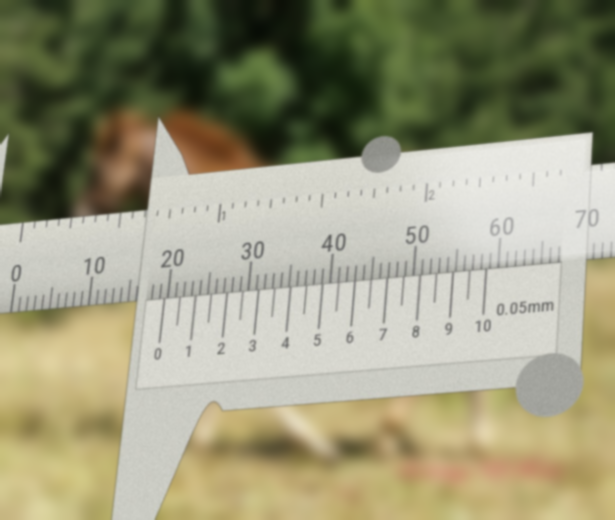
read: {"value": 19.6, "unit": "mm"}
